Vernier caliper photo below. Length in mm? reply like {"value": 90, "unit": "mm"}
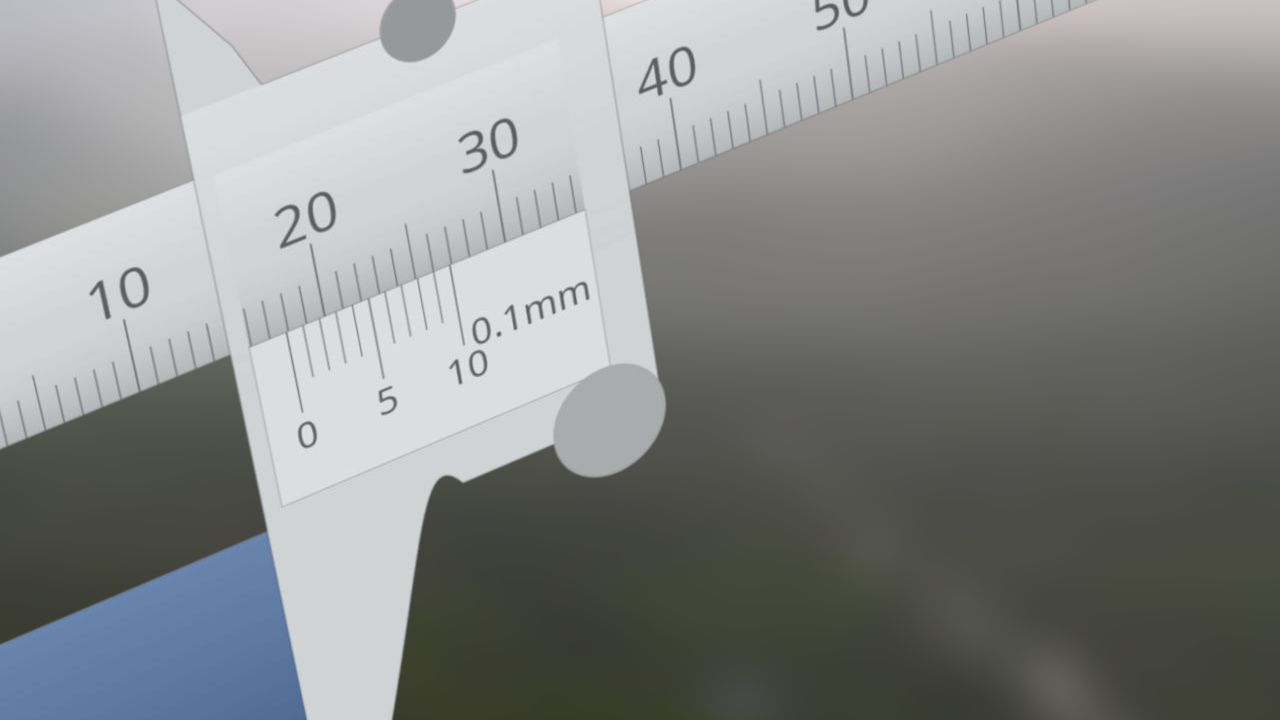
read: {"value": 17.9, "unit": "mm"}
